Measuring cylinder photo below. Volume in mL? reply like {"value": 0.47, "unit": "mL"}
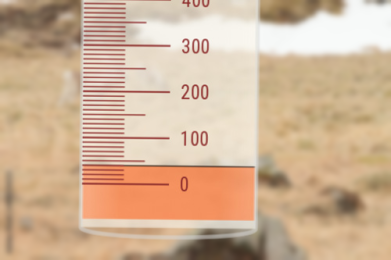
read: {"value": 40, "unit": "mL"}
